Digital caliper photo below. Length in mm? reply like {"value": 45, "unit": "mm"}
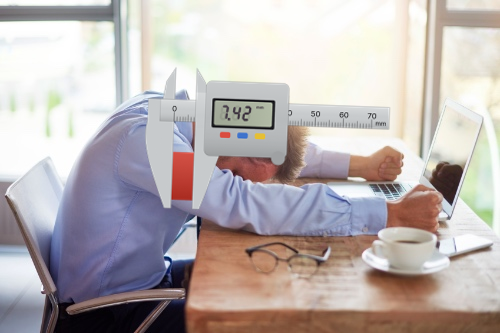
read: {"value": 7.42, "unit": "mm"}
